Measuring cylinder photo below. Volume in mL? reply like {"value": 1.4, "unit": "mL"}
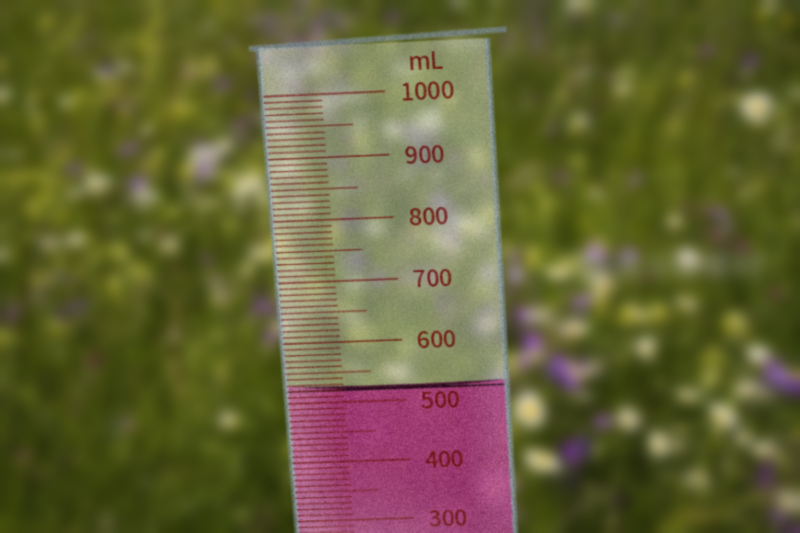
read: {"value": 520, "unit": "mL"}
